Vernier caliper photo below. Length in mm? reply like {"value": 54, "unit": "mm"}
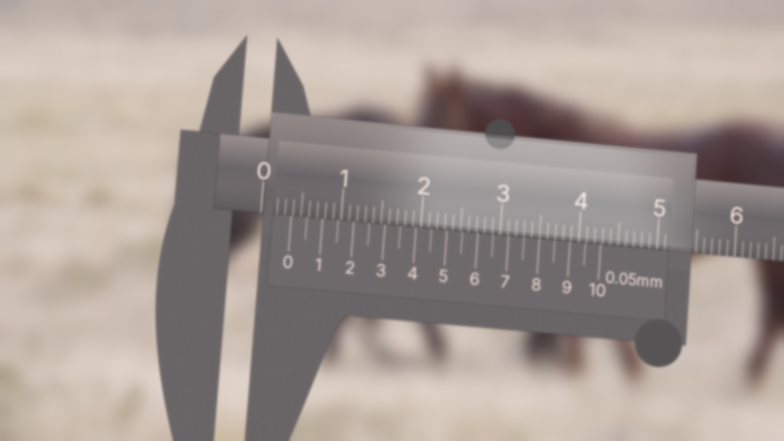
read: {"value": 3.8, "unit": "mm"}
